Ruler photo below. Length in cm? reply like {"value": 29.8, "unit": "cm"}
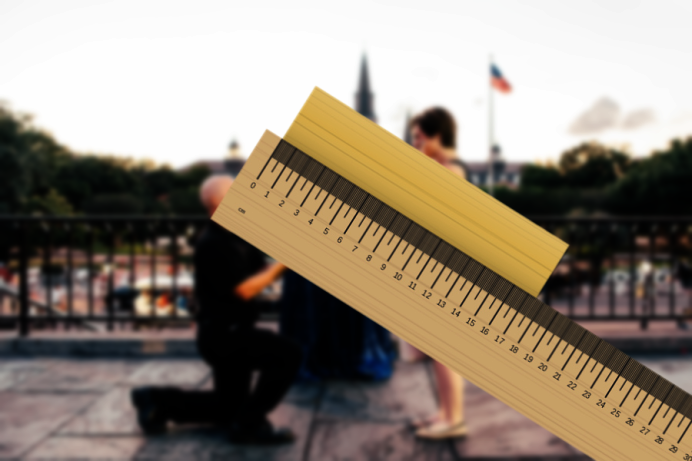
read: {"value": 17.5, "unit": "cm"}
